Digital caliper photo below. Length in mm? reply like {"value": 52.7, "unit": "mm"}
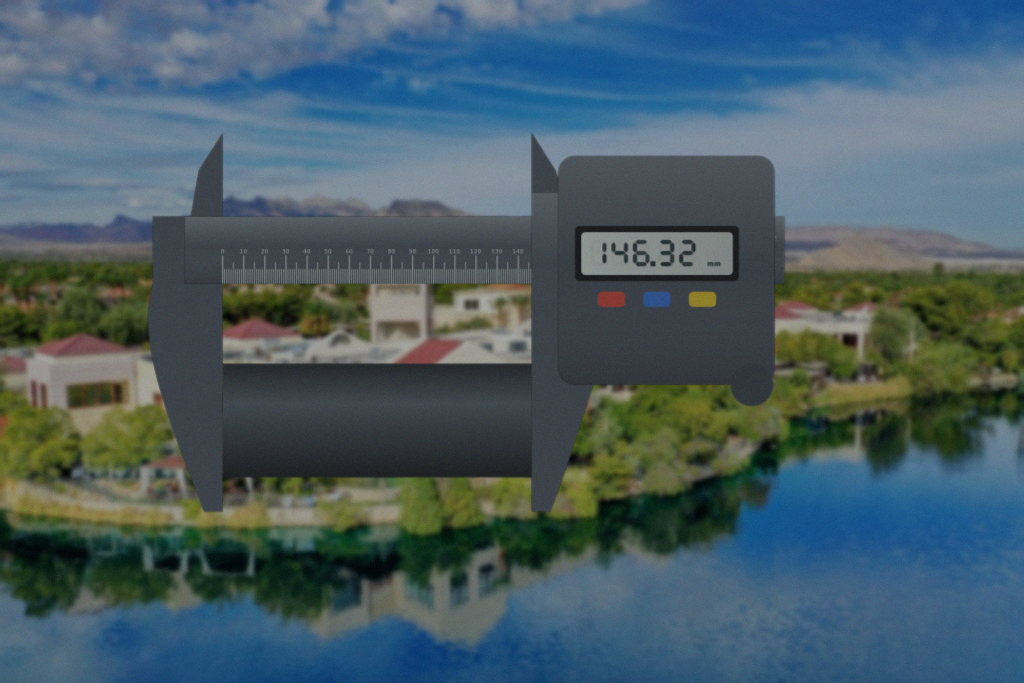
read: {"value": 146.32, "unit": "mm"}
